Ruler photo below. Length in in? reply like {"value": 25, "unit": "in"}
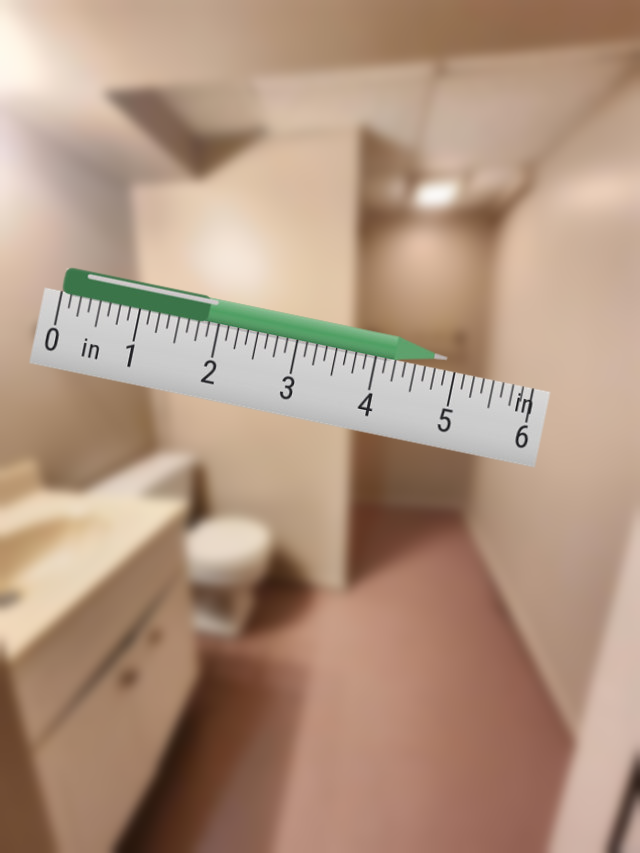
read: {"value": 4.875, "unit": "in"}
